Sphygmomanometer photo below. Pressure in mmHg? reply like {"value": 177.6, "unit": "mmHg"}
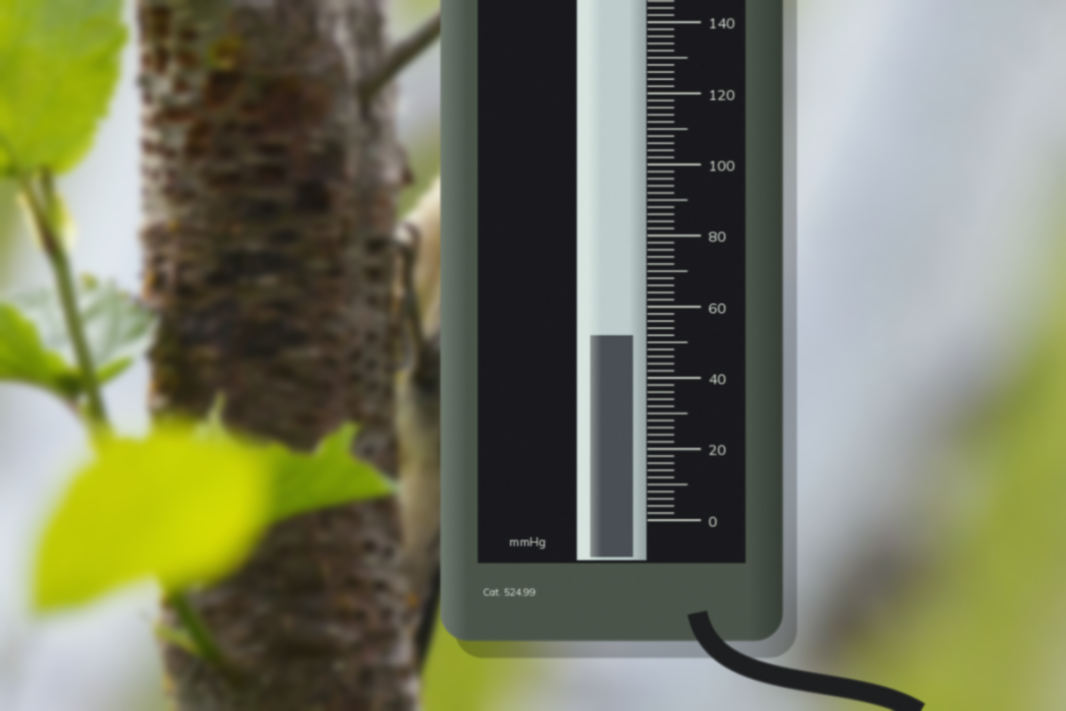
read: {"value": 52, "unit": "mmHg"}
